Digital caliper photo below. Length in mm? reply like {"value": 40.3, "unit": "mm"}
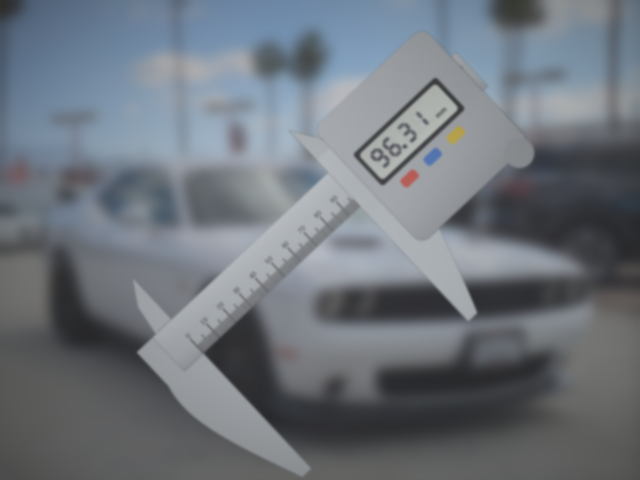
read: {"value": 96.31, "unit": "mm"}
